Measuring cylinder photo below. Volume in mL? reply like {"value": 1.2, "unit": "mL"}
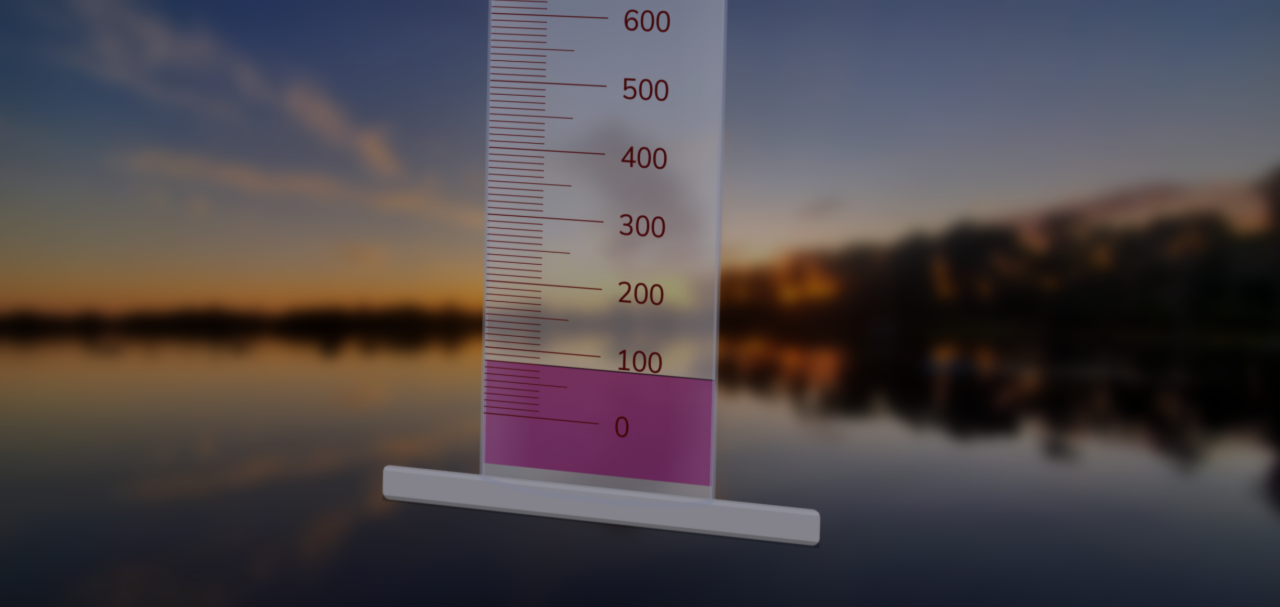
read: {"value": 80, "unit": "mL"}
